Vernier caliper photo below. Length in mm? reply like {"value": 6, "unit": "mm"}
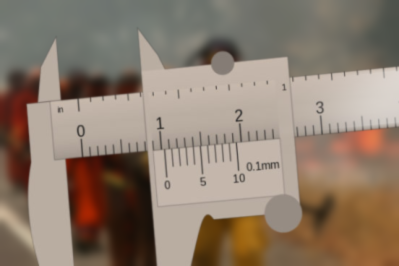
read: {"value": 10.4, "unit": "mm"}
